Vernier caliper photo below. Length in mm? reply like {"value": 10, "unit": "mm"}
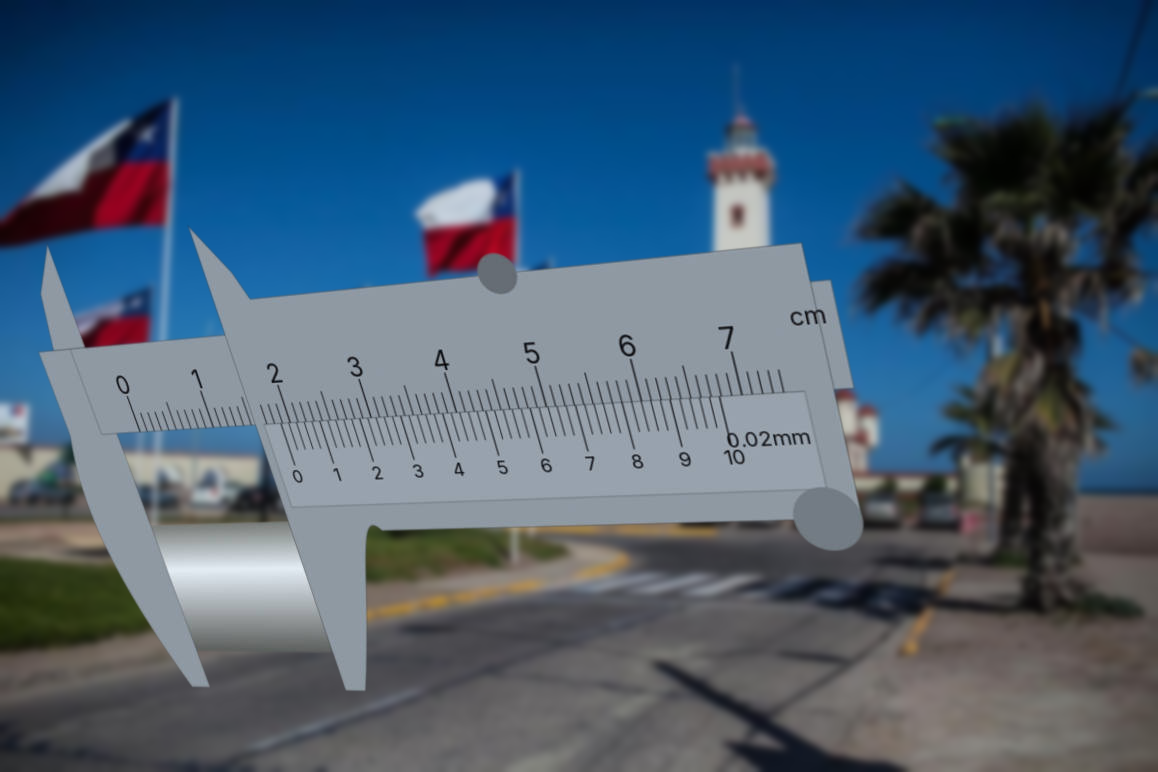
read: {"value": 18.8, "unit": "mm"}
